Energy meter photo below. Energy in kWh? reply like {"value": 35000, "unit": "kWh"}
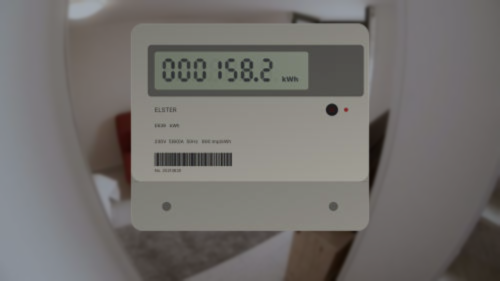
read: {"value": 158.2, "unit": "kWh"}
